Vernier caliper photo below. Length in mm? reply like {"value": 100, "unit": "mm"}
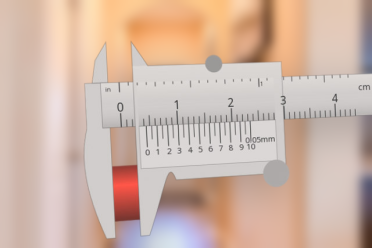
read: {"value": 4.4, "unit": "mm"}
